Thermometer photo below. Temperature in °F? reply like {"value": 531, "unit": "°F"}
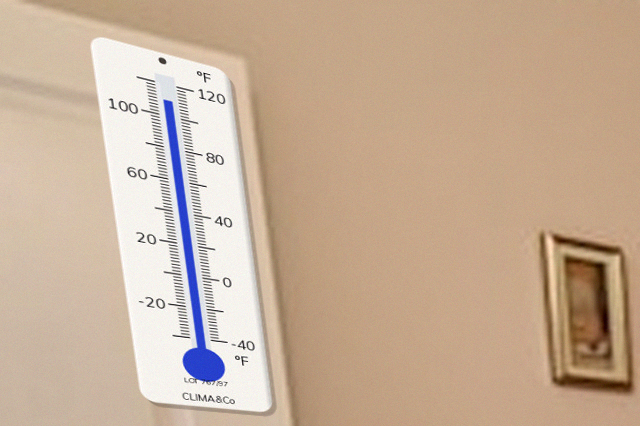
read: {"value": 110, "unit": "°F"}
